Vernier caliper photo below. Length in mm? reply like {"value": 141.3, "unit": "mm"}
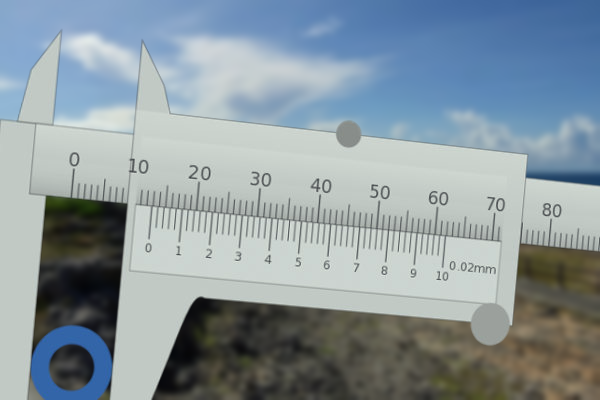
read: {"value": 12.8, "unit": "mm"}
